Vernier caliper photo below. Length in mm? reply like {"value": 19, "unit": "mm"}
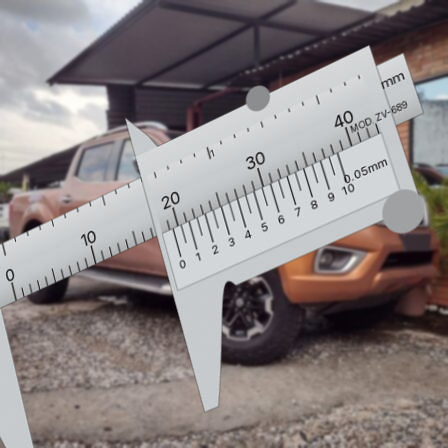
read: {"value": 19.4, "unit": "mm"}
